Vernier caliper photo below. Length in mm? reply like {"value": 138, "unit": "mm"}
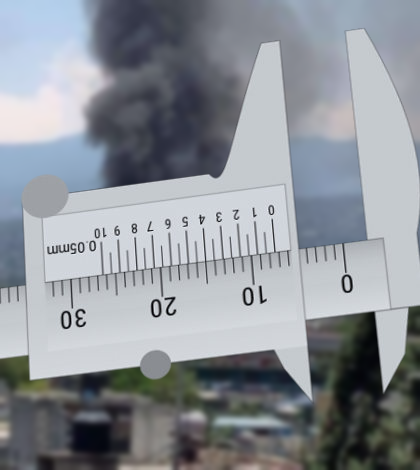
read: {"value": 7.4, "unit": "mm"}
